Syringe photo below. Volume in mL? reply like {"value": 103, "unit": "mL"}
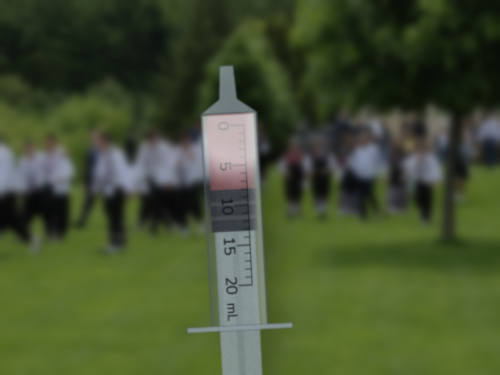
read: {"value": 8, "unit": "mL"}
